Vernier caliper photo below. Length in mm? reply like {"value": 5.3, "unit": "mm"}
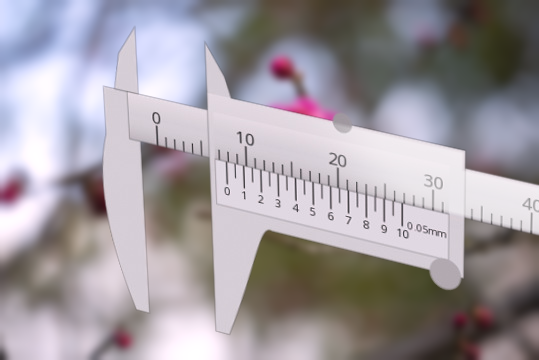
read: {"value": 7.8, "unit": "mm"}
